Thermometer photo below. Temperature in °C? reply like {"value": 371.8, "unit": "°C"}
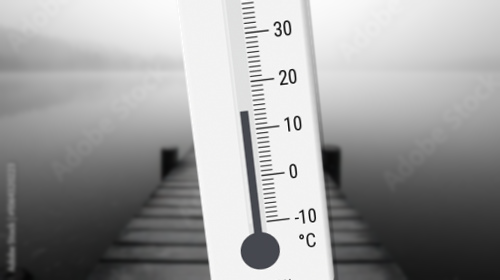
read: {"value": 14, "unit": "°C"}
